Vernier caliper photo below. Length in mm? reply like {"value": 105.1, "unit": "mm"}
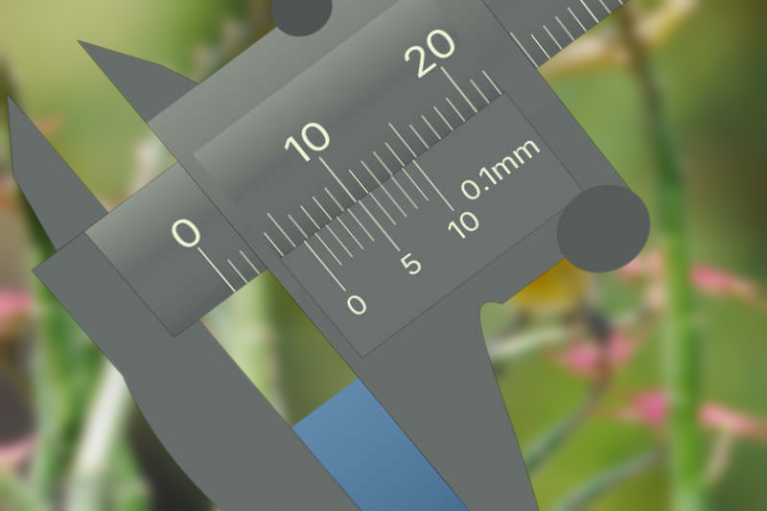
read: {"value": 5.7, "unit": "mm"}
